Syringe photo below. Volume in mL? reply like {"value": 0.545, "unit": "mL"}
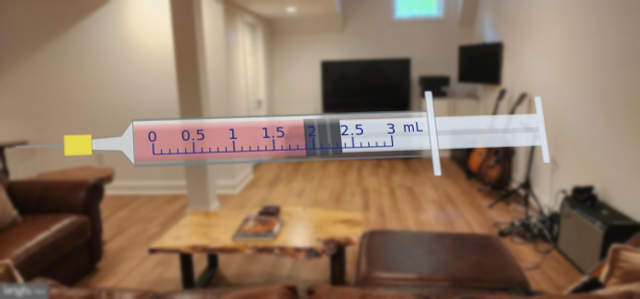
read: {"value": 1.9, "unit": "mL"}
